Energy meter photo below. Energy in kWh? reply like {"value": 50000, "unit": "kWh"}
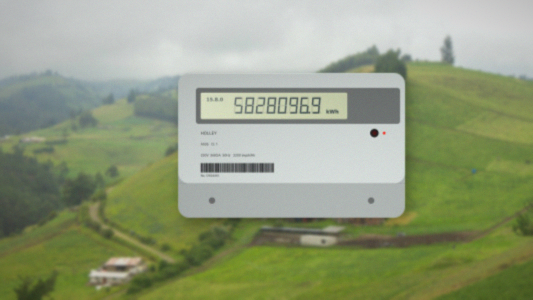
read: {"value": 5828096.9, "unit": "kWh"}
